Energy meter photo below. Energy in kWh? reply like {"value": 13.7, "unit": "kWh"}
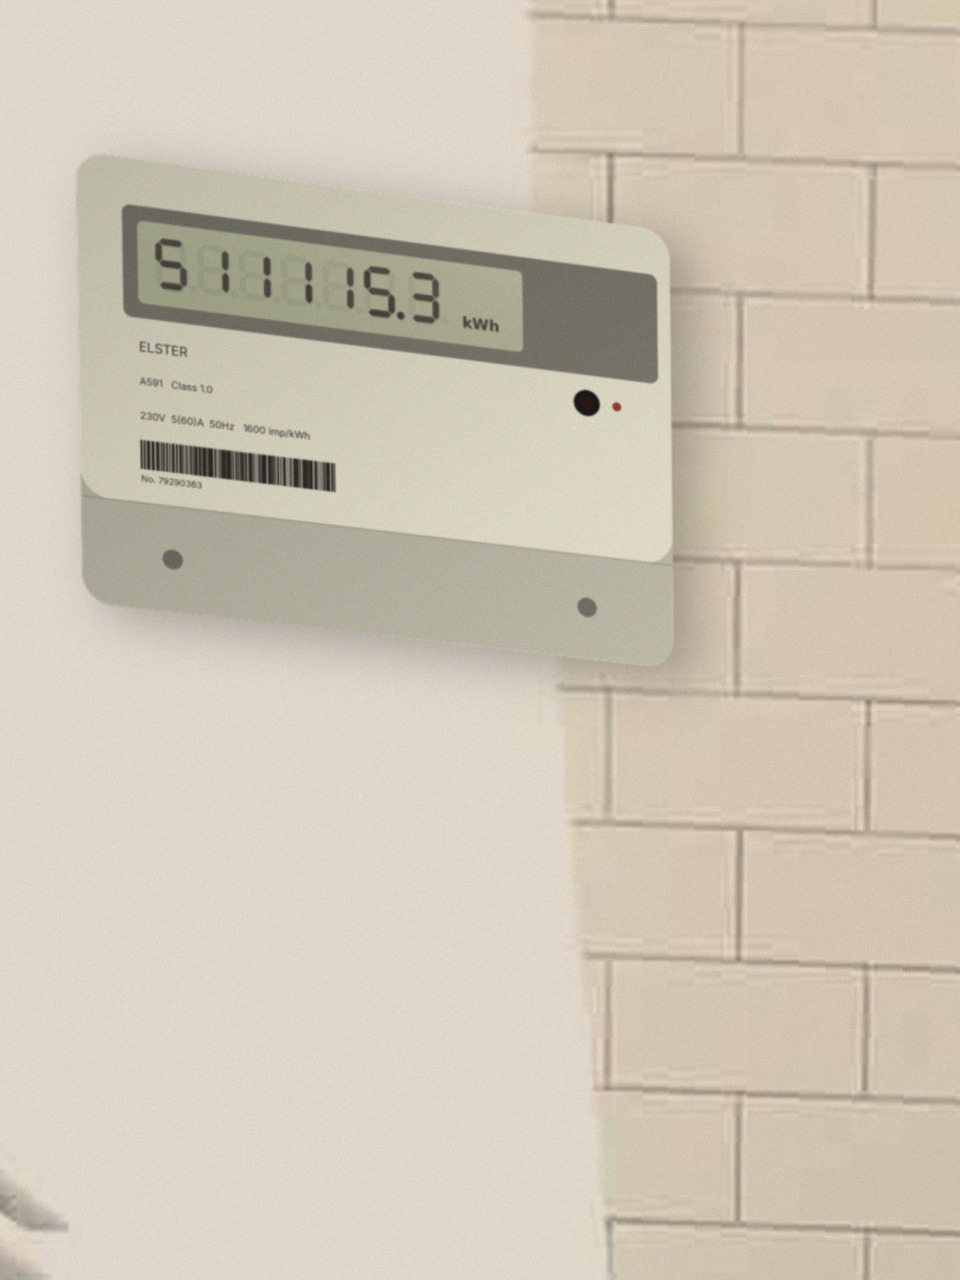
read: {"value": 511115.3, "unit": "kWh"}
